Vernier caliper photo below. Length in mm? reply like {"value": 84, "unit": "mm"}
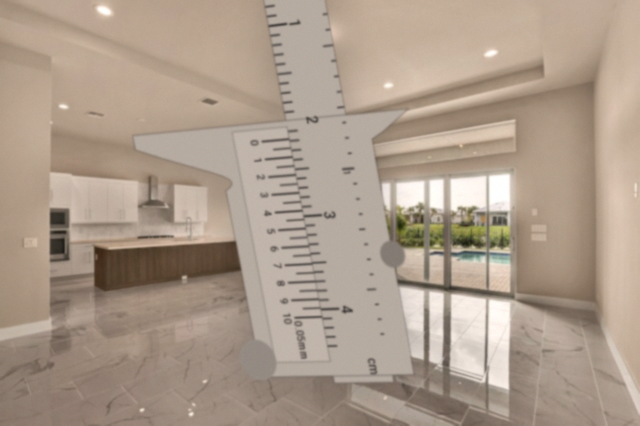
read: {"value": 21.8, "unit": "mm"}
